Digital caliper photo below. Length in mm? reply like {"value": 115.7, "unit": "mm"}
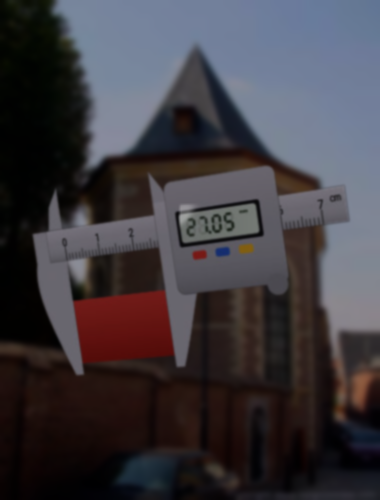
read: {"value": 27.05, "unit": "mm"}
